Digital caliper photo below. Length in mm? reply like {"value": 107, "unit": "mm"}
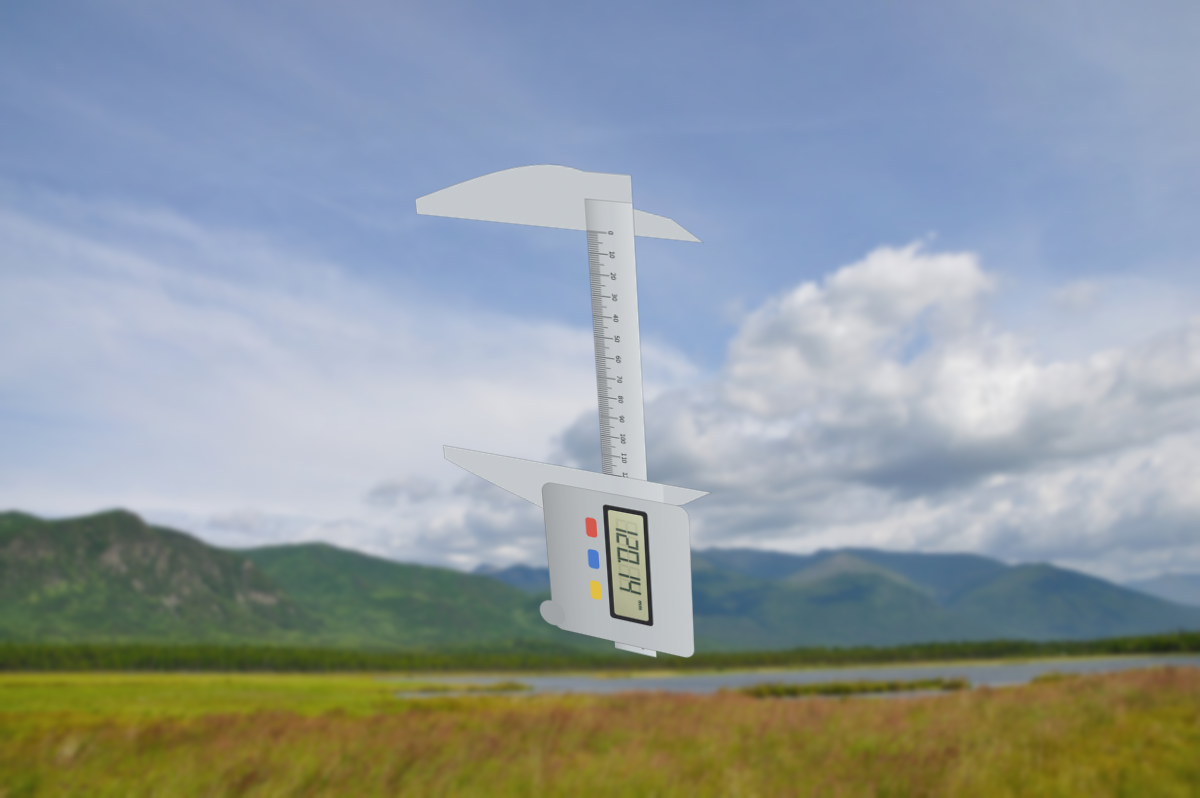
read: {"value": 120.14, "unit": "mm"}
